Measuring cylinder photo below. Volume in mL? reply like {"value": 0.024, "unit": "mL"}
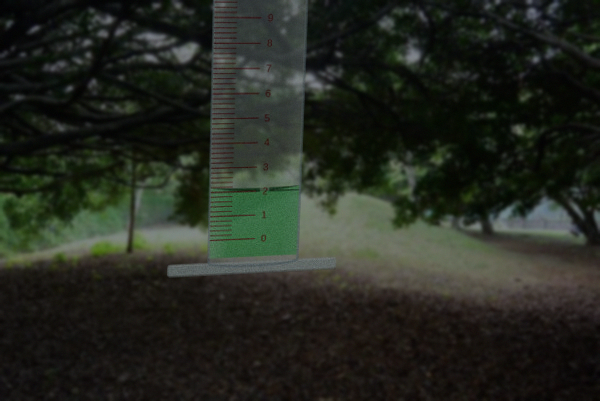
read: {"value": 2, "unit": "mL"}
